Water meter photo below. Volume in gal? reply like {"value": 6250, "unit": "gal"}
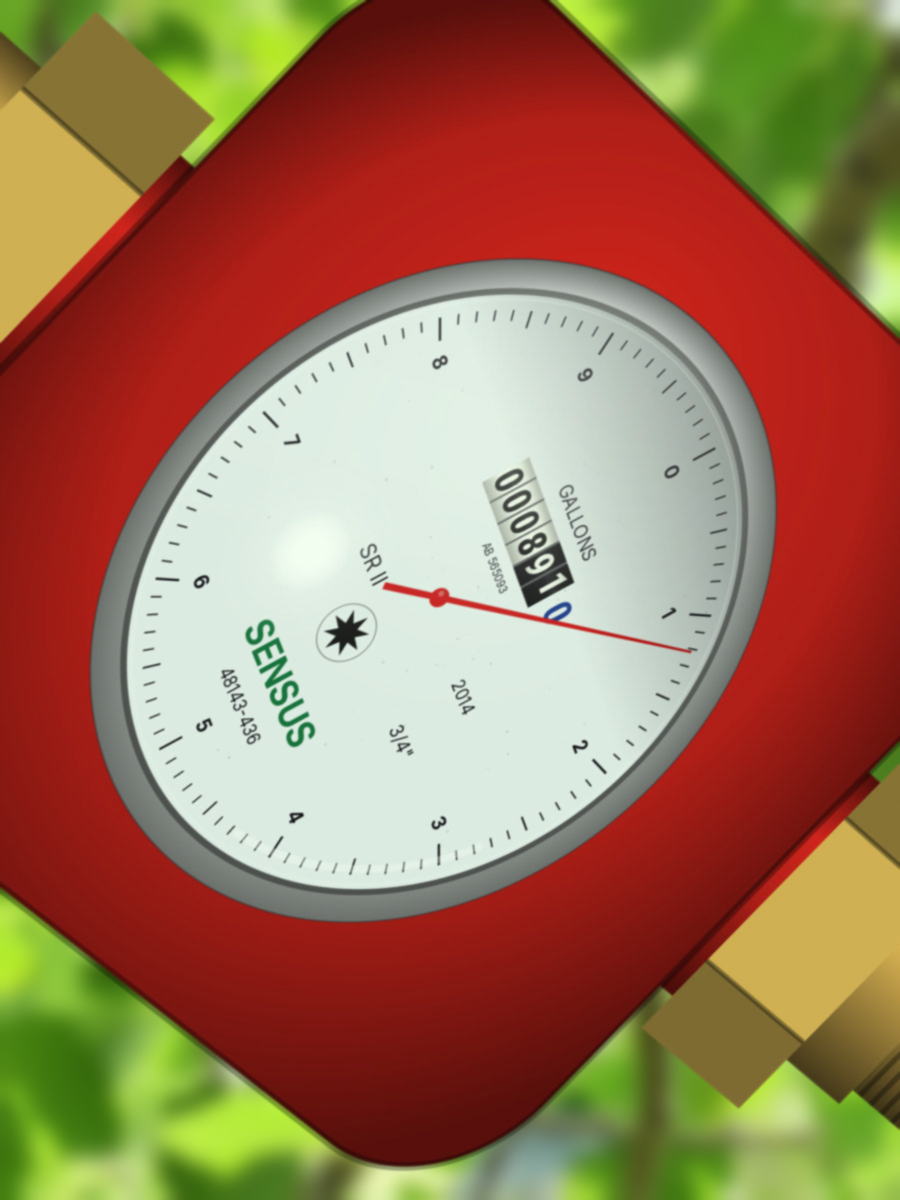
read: {"value": 8911.2, "unit": "gal"}
